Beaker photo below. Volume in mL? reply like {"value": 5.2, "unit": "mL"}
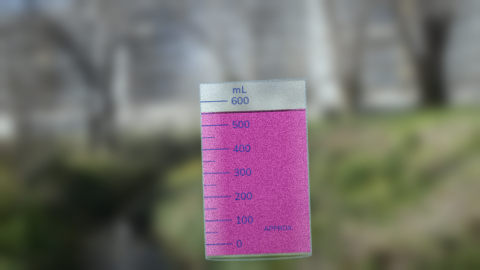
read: {"value": 550, "unit": "mL"}
